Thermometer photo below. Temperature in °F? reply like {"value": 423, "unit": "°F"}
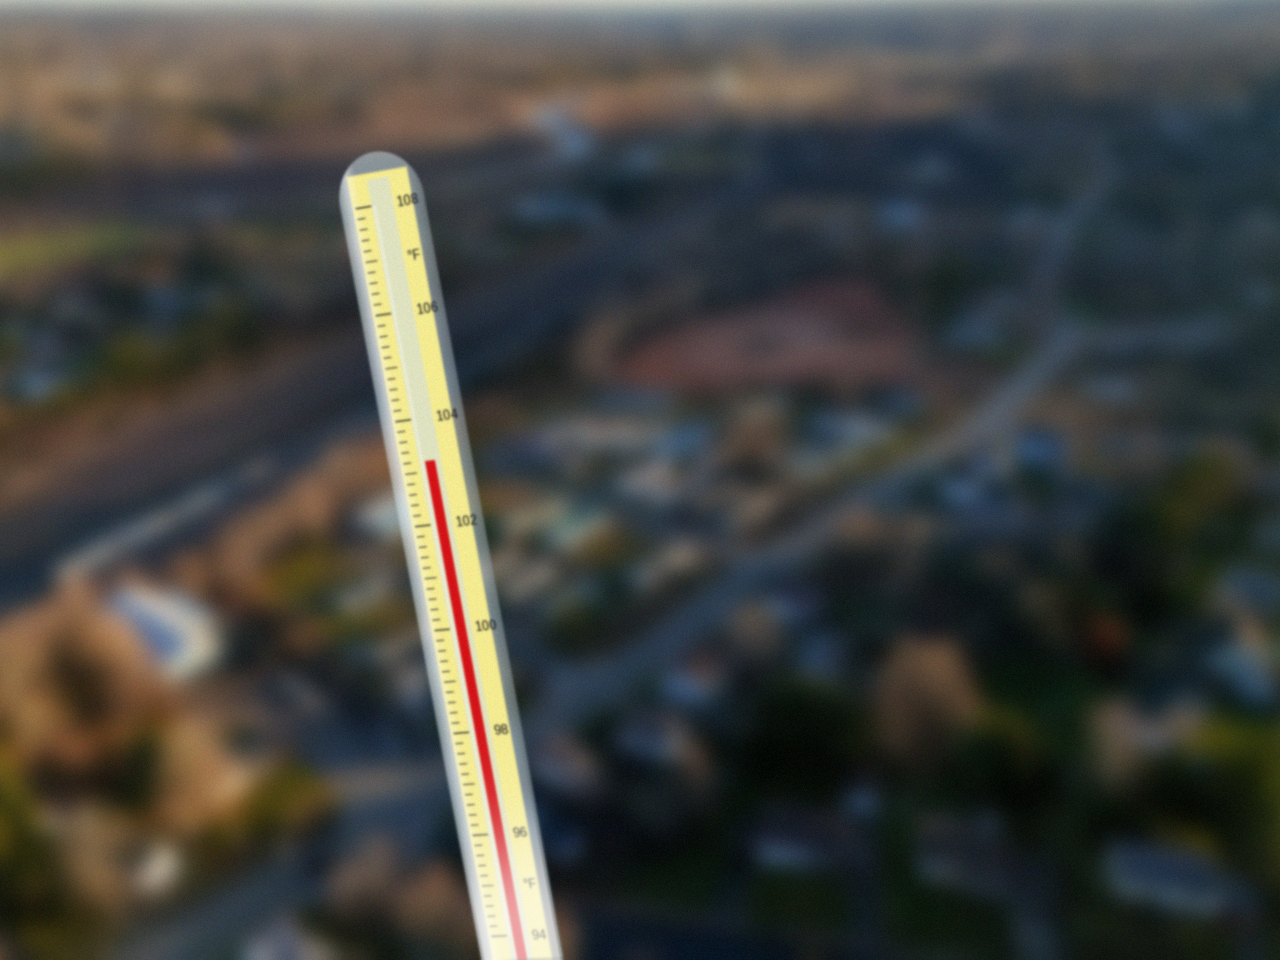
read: {"value": 103.2, "unit": "°F"}
